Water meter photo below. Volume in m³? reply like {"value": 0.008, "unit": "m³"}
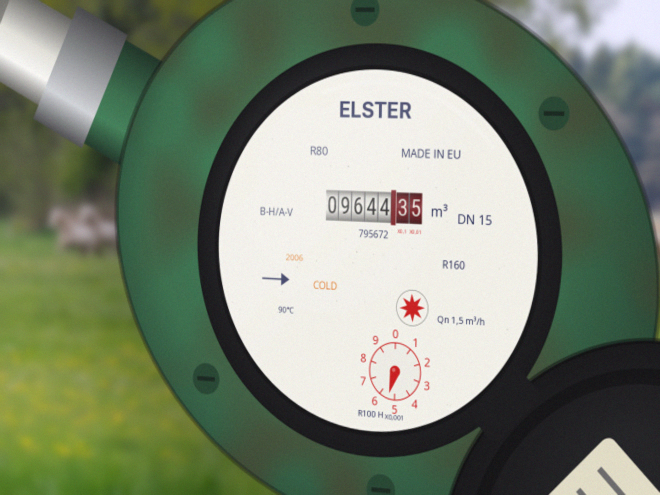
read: {"value": 9644.355, "unit": "m³"}
